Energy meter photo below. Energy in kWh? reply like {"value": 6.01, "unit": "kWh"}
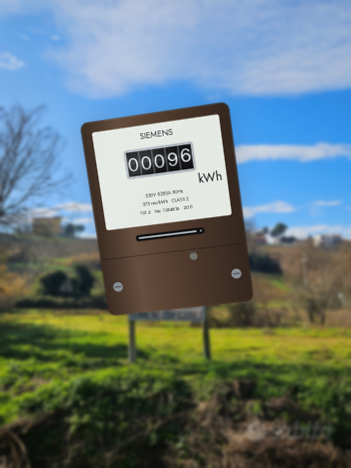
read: {"value": 96, "unit": "kWh"}
